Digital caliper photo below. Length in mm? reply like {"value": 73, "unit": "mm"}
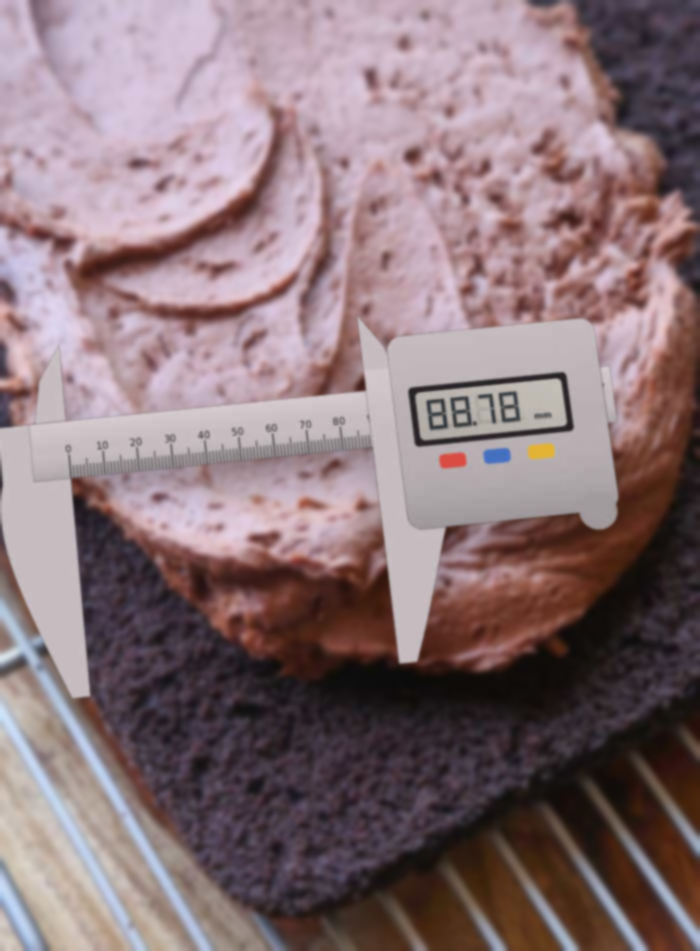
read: {"value": 88.78, "unit": "mm"}
